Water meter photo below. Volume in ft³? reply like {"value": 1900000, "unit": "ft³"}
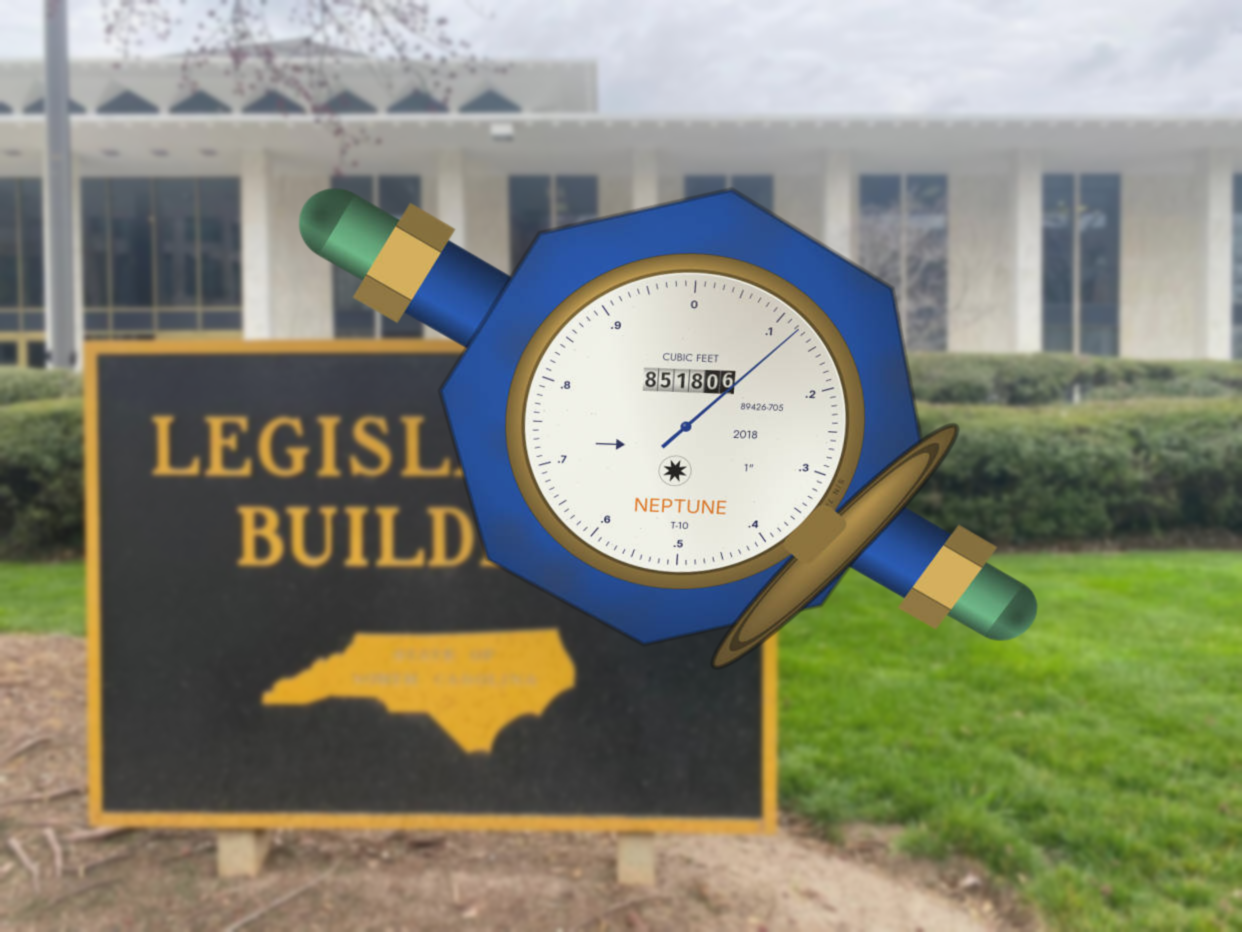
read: {"value": 851806.12, "unit": "ft³"}
